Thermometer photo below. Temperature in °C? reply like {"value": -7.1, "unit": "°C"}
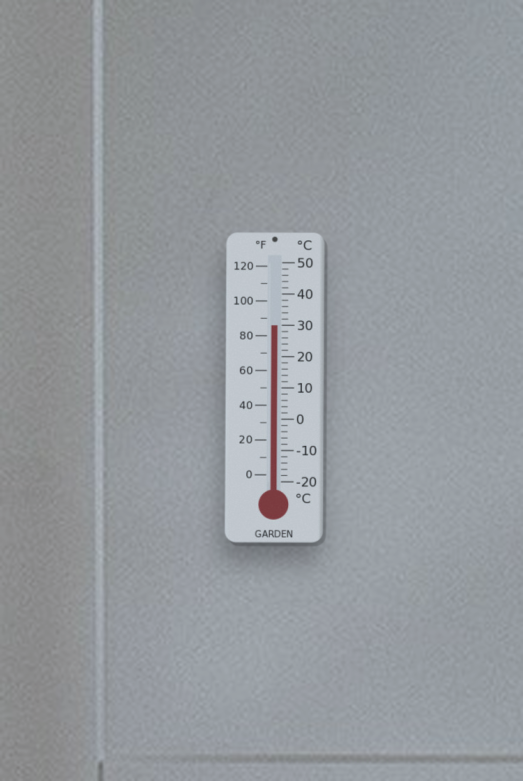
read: {"value": 30, "unit": "°C"}
